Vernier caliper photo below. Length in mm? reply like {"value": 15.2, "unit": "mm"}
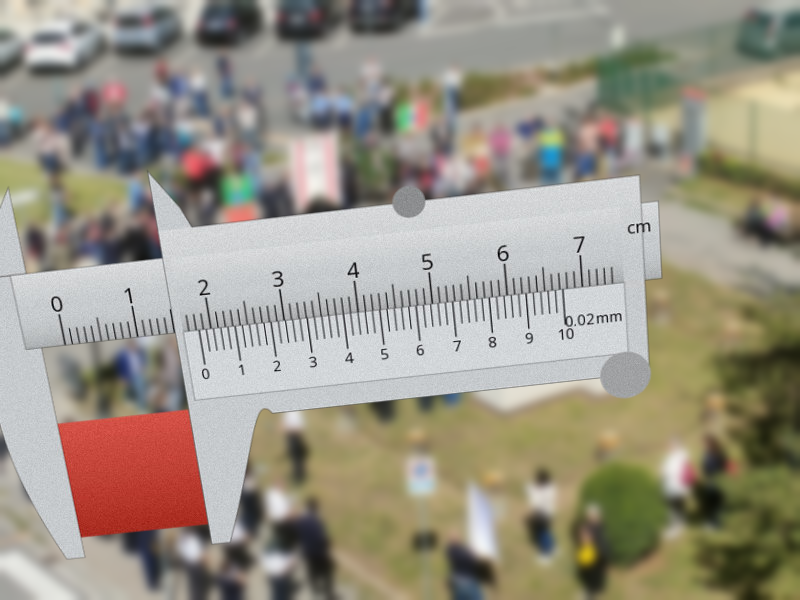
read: {"value": 18.4, "unit": "mm"}
